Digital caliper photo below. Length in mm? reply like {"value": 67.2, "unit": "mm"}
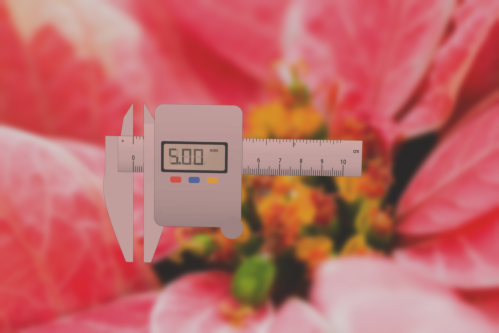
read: {"value": 5.00, "unit": "mm"}
